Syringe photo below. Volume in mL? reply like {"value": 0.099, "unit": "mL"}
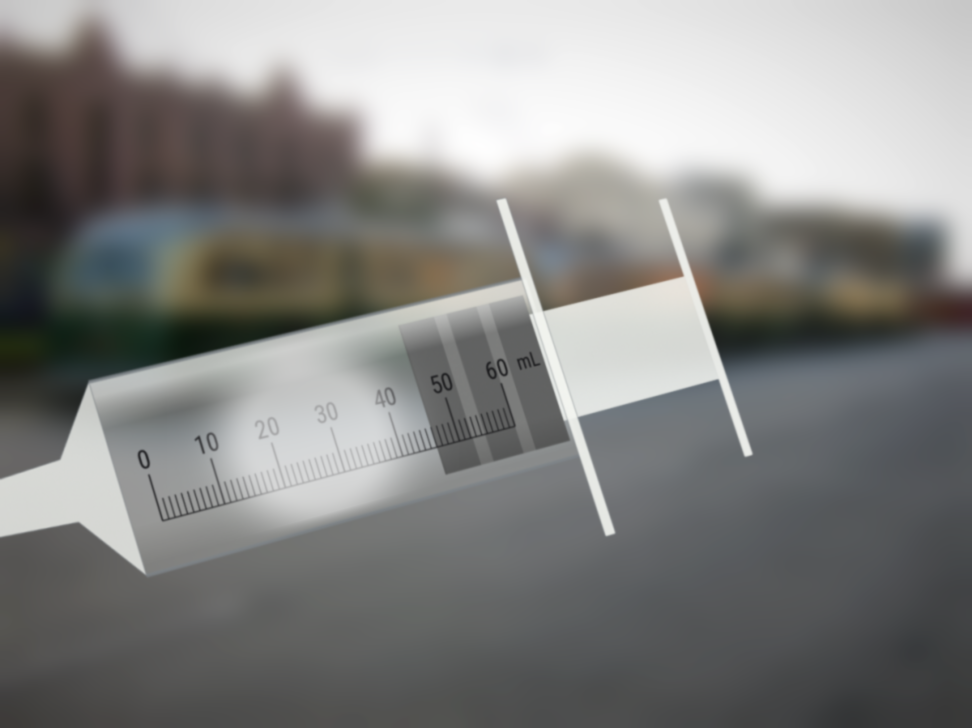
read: {"value": 46, "unit": "mL"}
